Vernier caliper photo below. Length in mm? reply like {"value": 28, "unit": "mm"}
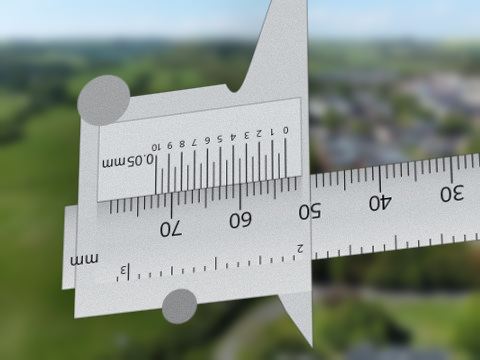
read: {"value": 53.4, "unit": "mm"}
